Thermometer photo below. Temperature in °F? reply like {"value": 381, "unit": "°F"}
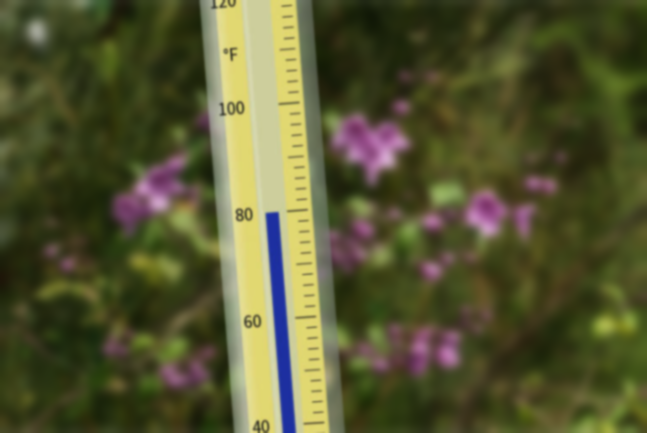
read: {"value": 80, "unit": "°F"}
